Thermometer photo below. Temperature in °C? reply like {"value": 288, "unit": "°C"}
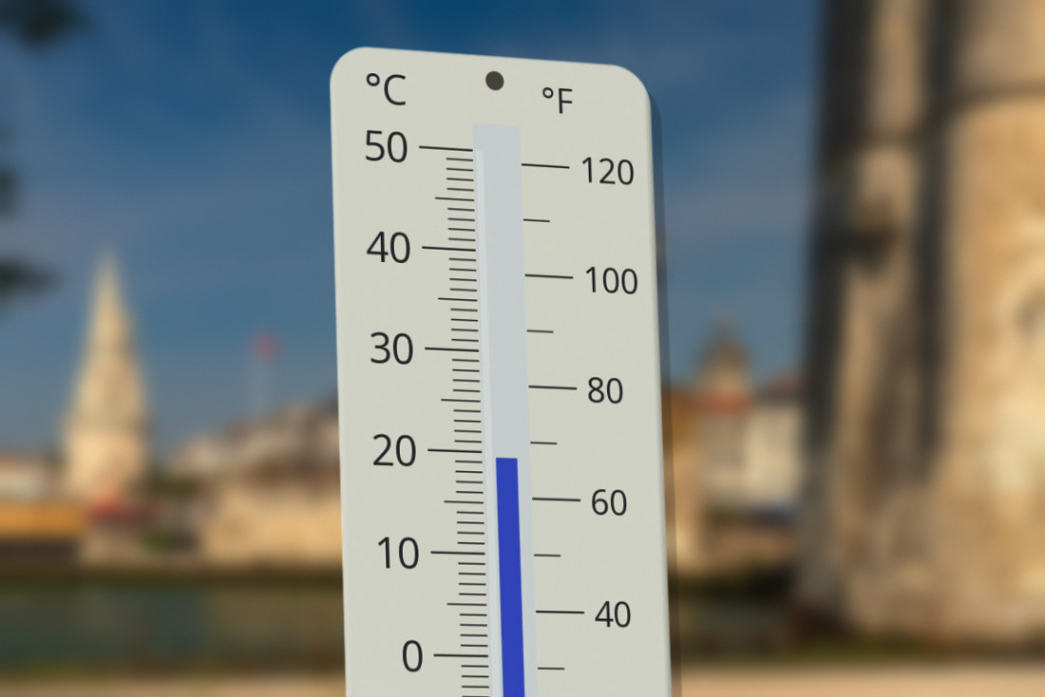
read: {"value": 19.5, "unit": "°C"}
